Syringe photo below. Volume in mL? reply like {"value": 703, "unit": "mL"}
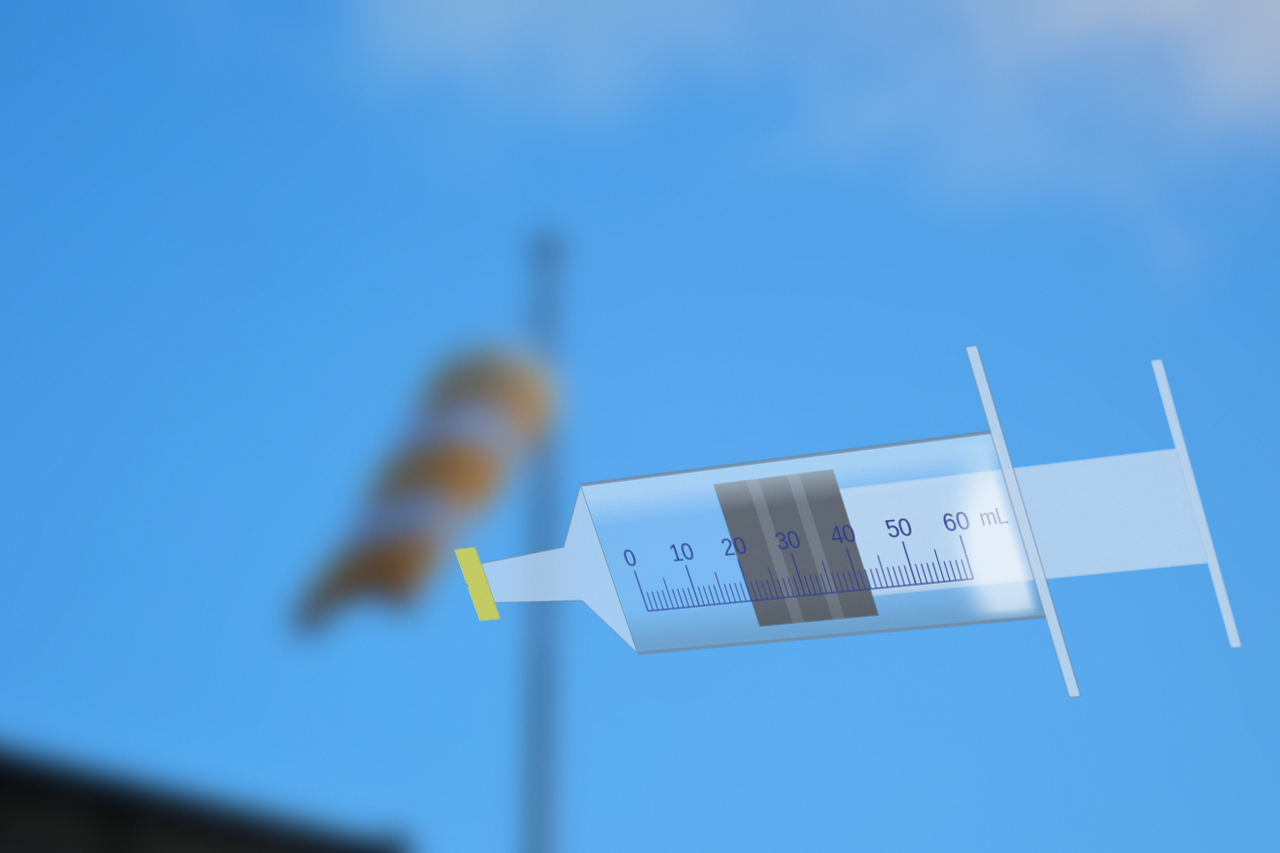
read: {"value": 20, "unit": "mL"}
